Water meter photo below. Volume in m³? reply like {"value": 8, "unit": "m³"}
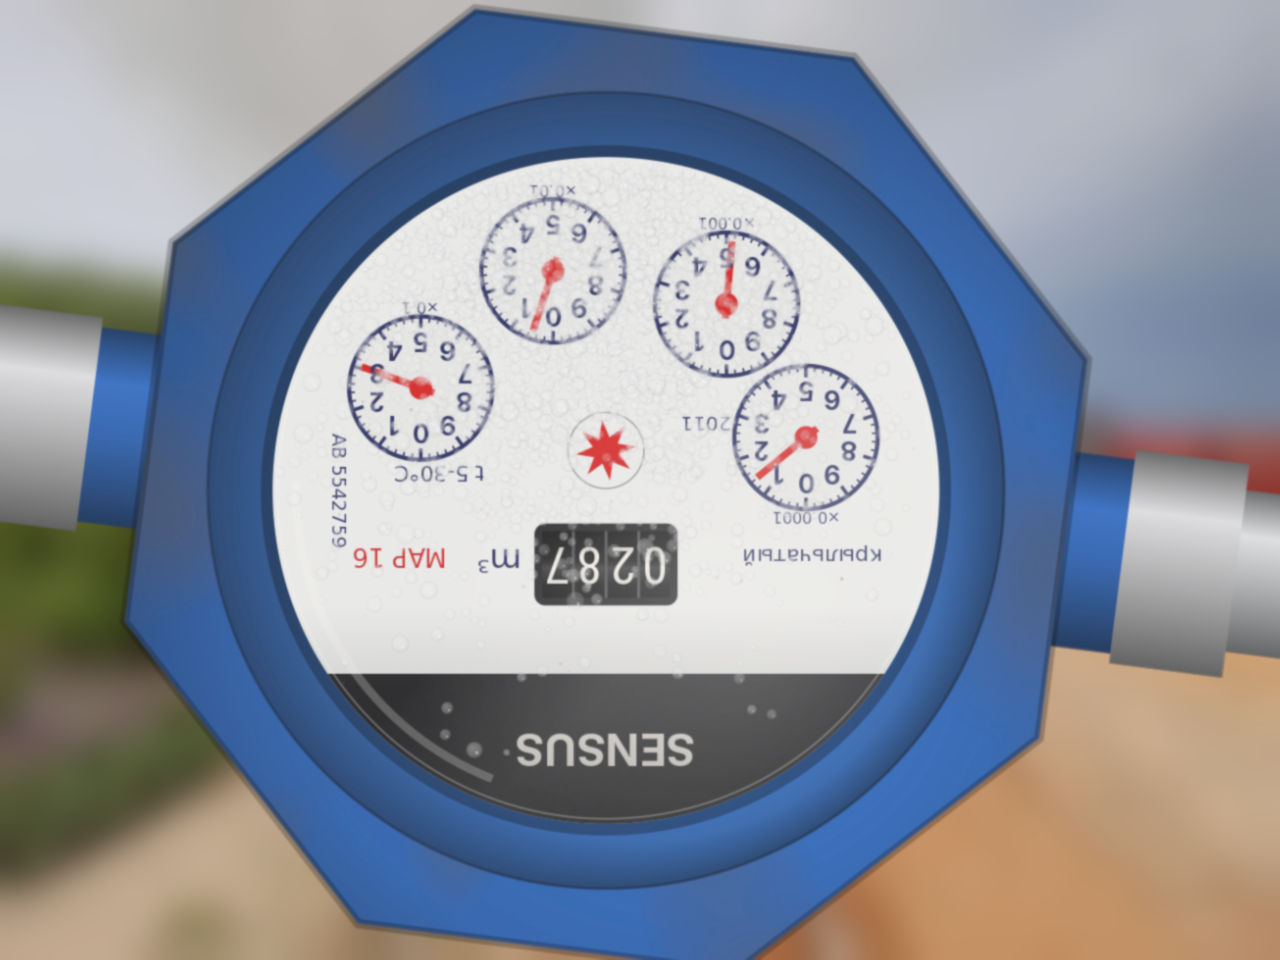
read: {"value": 287.3051, "unit": "m³"}
